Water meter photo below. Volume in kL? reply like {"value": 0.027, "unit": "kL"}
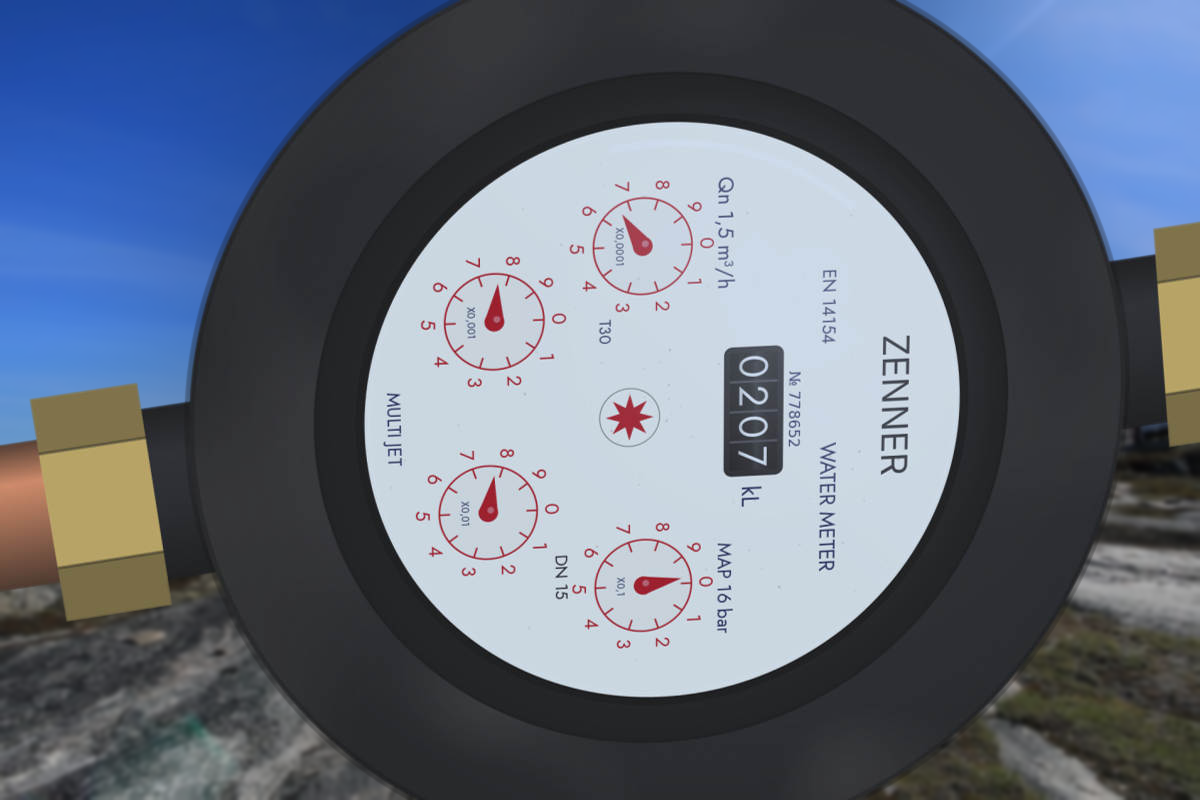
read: {"value": 206.9776, "unit": "kL"}
